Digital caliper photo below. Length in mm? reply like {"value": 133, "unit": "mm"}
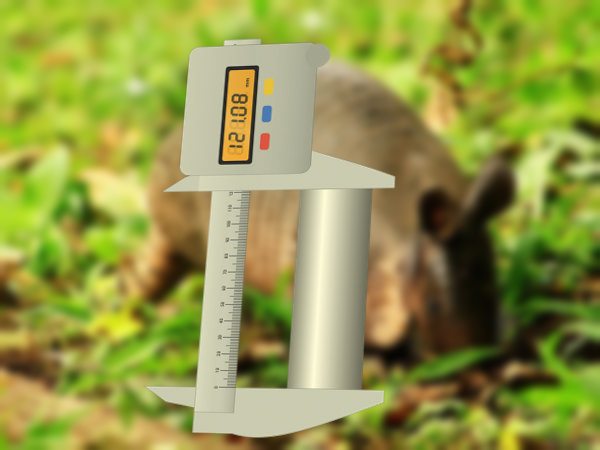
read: {"value": 121.08, "unit": "mm"}
